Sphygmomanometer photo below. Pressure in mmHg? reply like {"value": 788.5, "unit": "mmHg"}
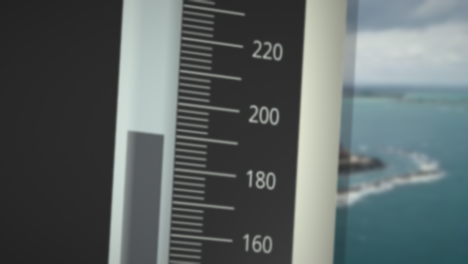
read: {"value": 190, "unit": "mmHg"}
